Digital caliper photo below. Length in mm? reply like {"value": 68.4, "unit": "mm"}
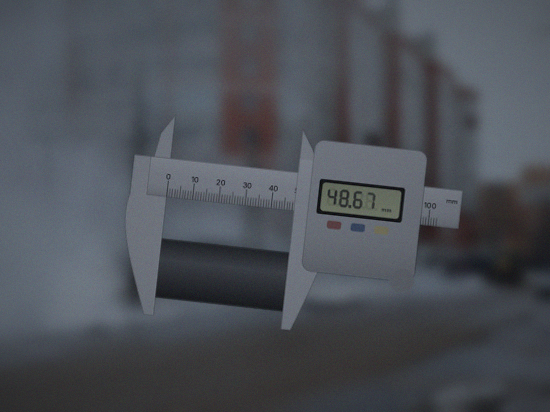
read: {"value": 48.67, "unit": "mm"}
